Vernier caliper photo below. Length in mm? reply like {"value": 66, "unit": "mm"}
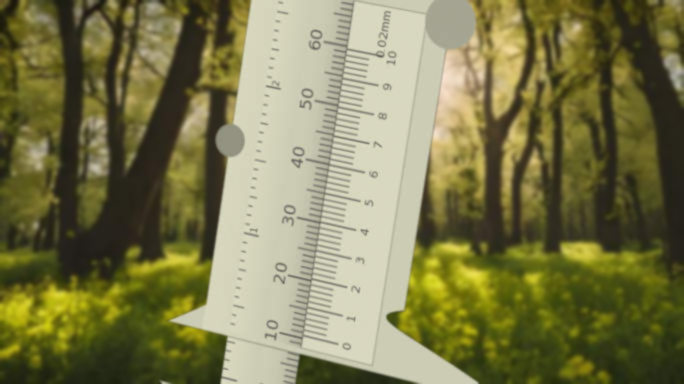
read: {"value": 10.5, "unit": "mm"}
